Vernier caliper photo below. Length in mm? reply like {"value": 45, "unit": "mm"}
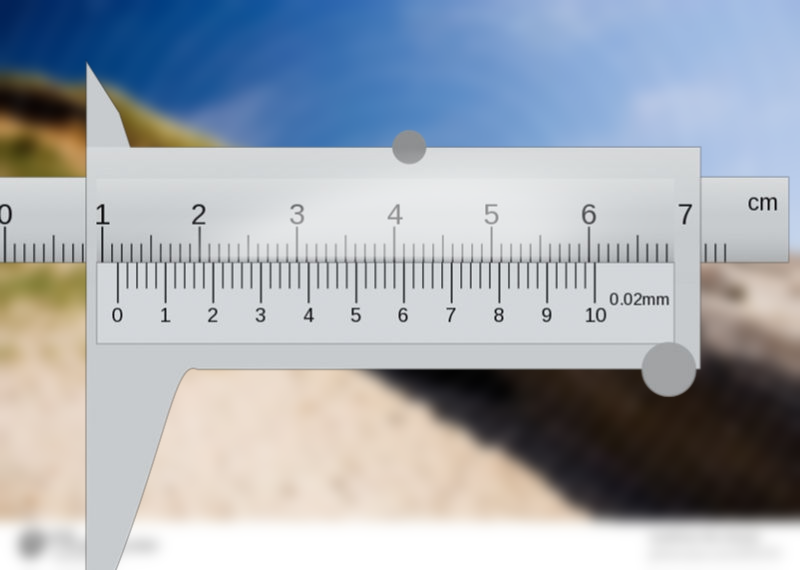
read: {"value": 11.6, "unit": "mm"}
